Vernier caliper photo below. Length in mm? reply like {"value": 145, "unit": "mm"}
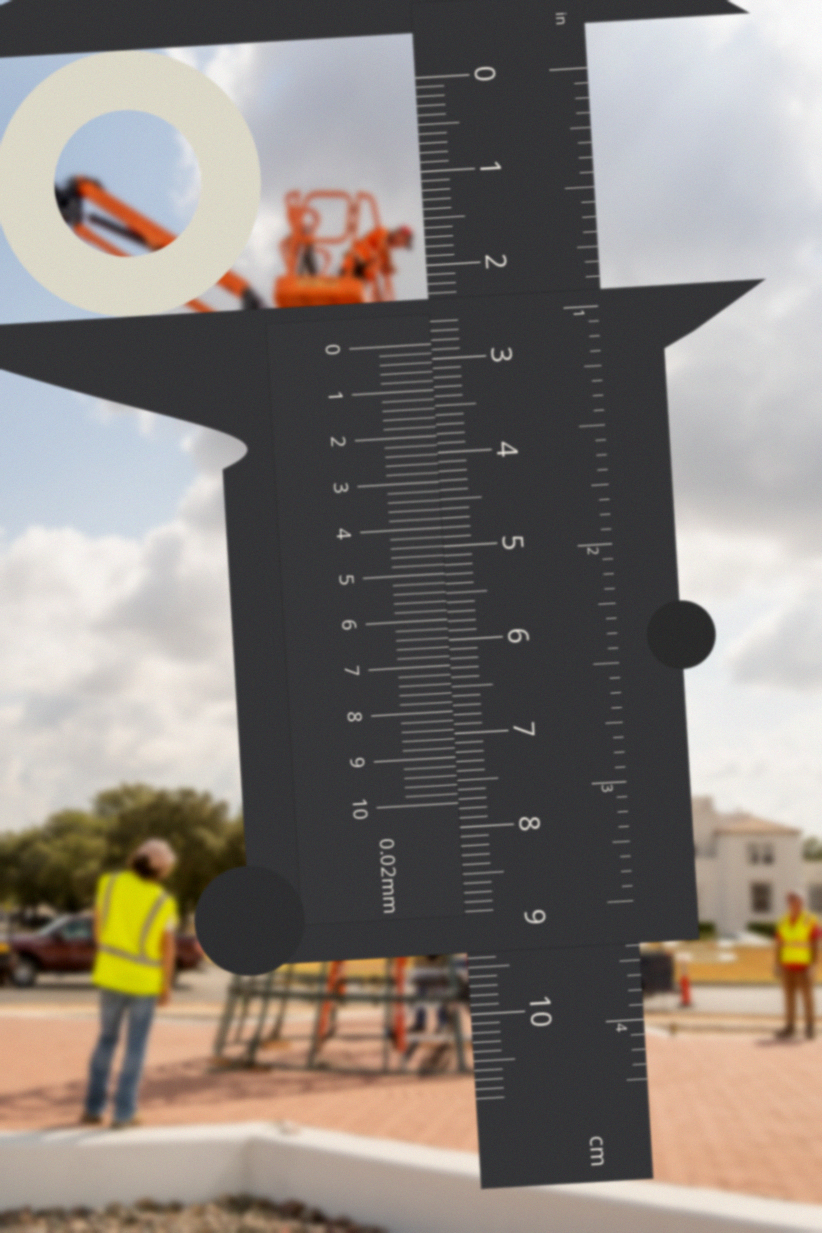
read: {"value": 28.4, "unit": "mm"}
